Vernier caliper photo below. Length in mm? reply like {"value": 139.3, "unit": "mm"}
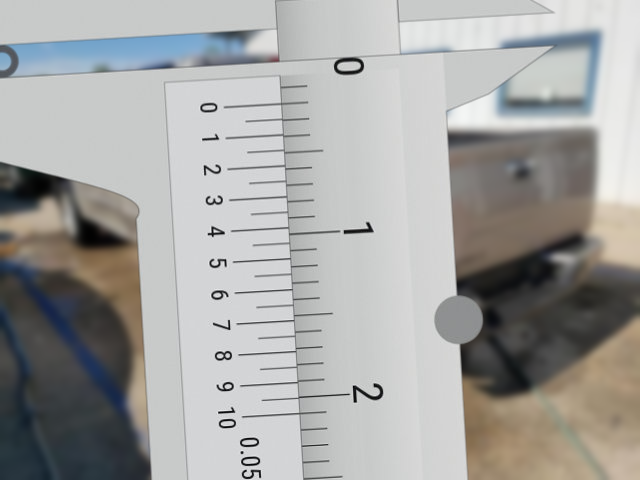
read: {"value": 2.0, "unit": "mm"}
